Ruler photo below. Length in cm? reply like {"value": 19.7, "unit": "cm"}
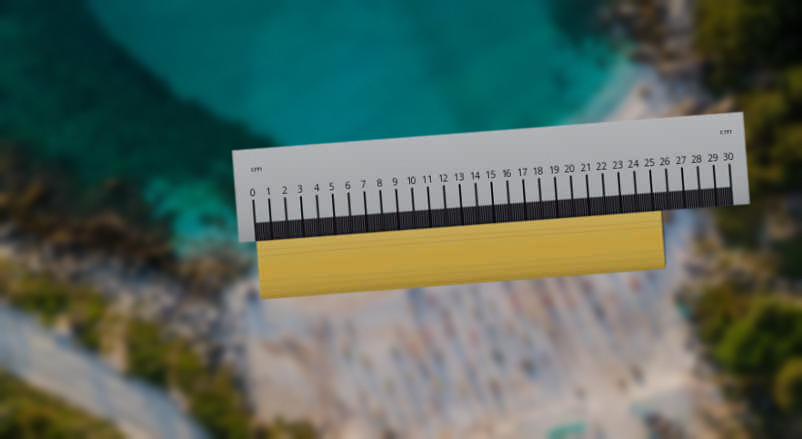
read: {"value": 25.5, "unit": "cm"}
